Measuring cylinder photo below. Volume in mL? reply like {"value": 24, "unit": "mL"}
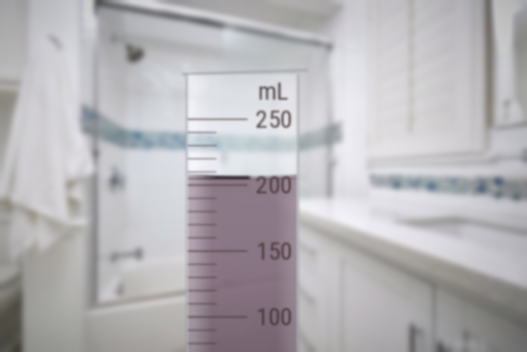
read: {"value": 205, "unit": "mL"}
